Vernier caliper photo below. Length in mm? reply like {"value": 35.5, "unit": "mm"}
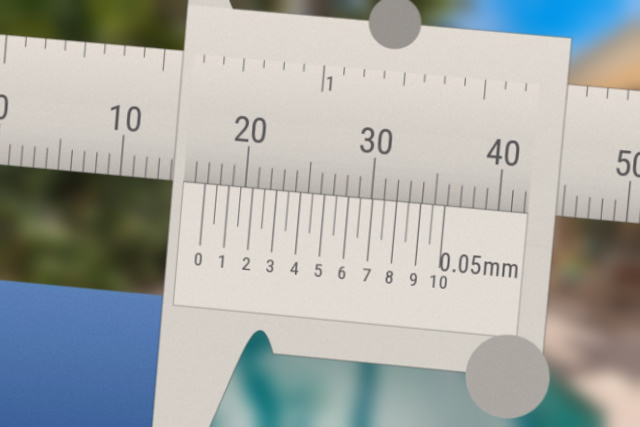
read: {"value": 16.8, "unit": "mm"}
